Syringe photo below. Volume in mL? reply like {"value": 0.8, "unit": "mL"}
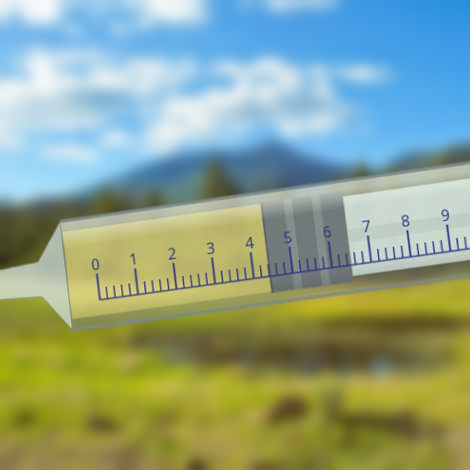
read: {"value": 4.4, "unit": "mL"}
